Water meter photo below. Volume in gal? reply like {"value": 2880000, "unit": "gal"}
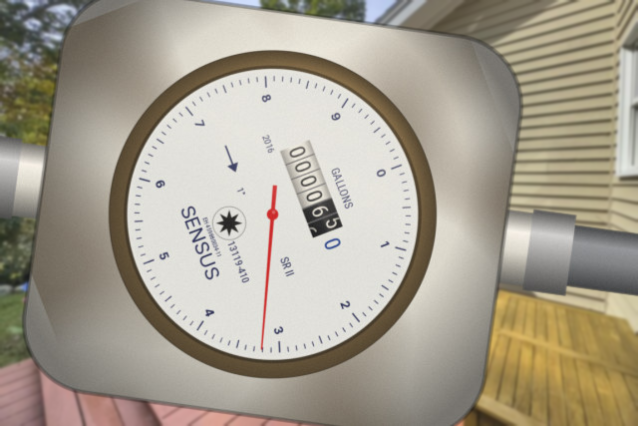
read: {"value": 653.2, "unit": "gal"}
